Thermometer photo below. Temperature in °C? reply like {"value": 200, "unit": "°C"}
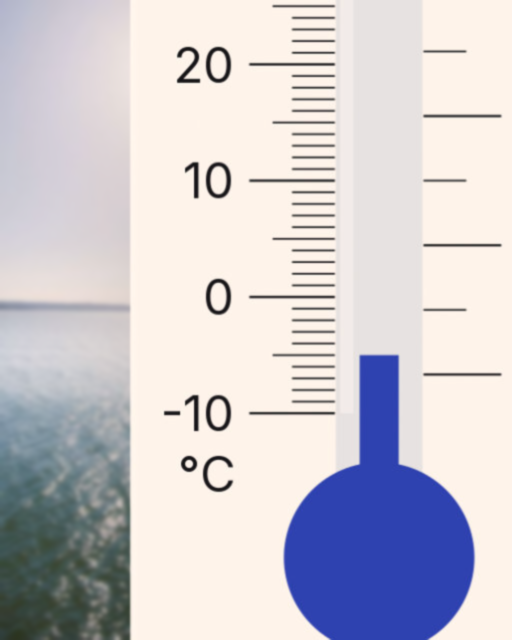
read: {"value": -5, "unit": "°C"}
